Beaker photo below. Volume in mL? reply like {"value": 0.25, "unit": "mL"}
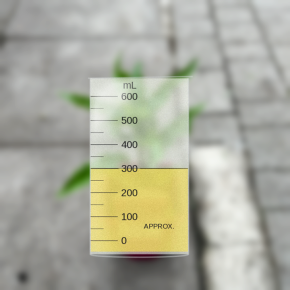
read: {"value": 300, "unit": "mL"}
